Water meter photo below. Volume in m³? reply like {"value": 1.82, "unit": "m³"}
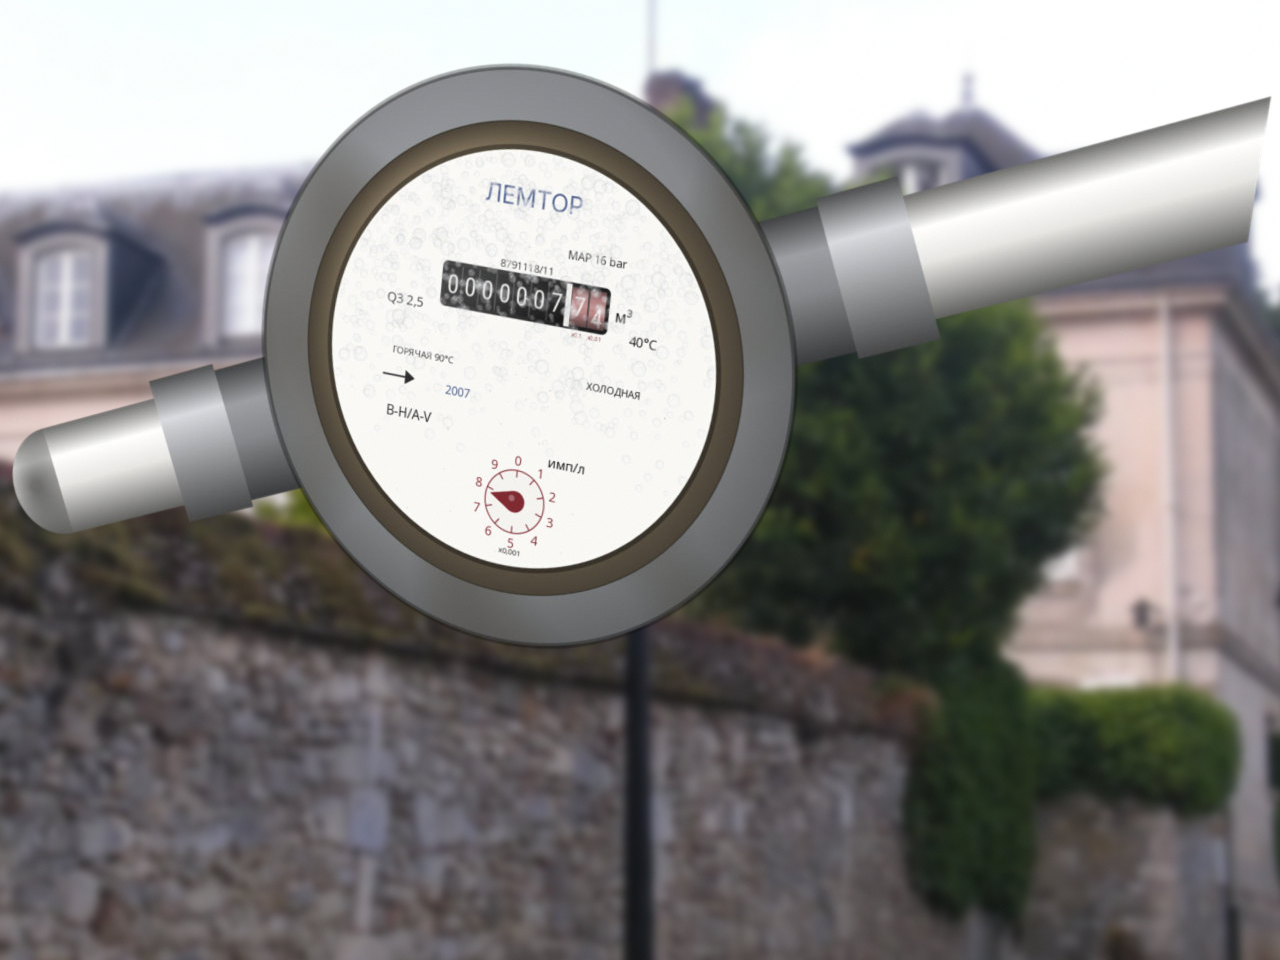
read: {"value": 7.737, "unit": "m³"}
